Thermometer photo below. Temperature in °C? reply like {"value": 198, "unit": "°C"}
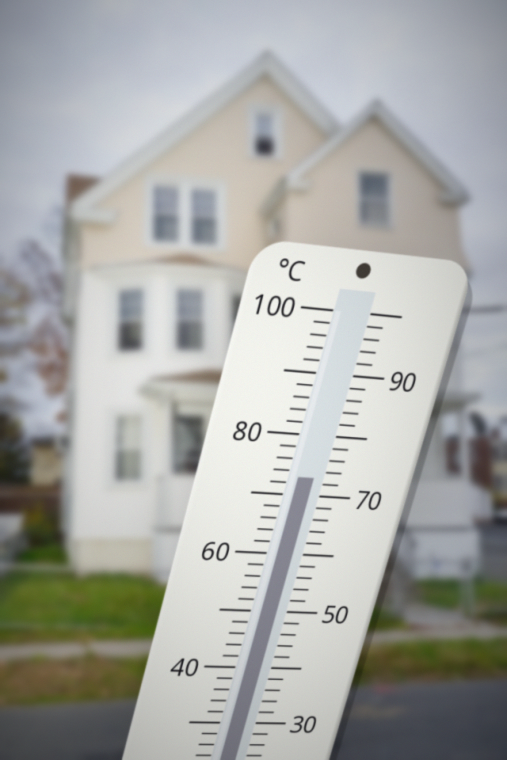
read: {"value": 73, "unit": "°C"}
